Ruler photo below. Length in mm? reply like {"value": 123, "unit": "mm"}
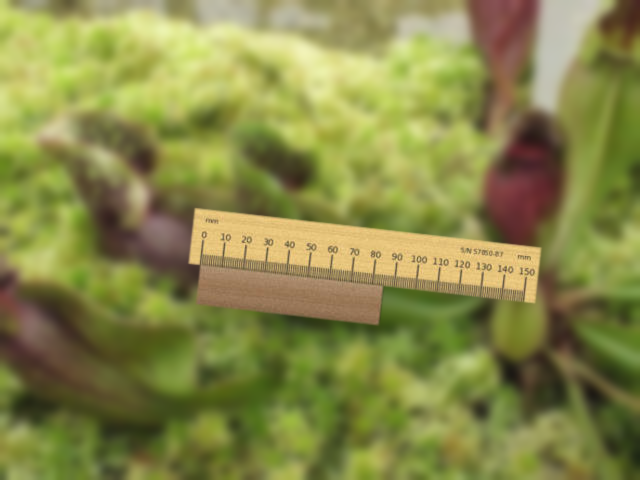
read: {"value": 85, "unit": "mm"}
